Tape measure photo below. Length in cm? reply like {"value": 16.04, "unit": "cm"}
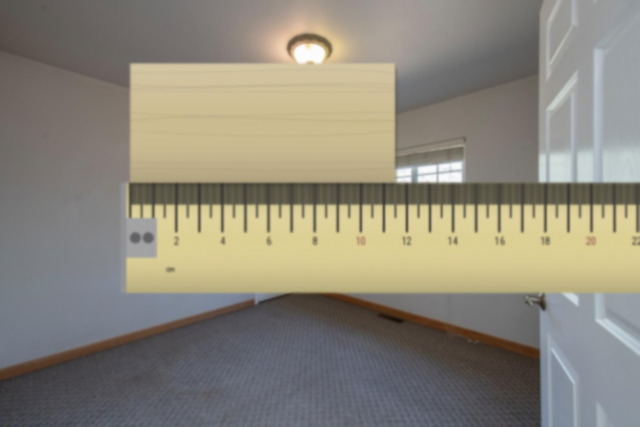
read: {"value": 11.5, "unit": "cm"}
